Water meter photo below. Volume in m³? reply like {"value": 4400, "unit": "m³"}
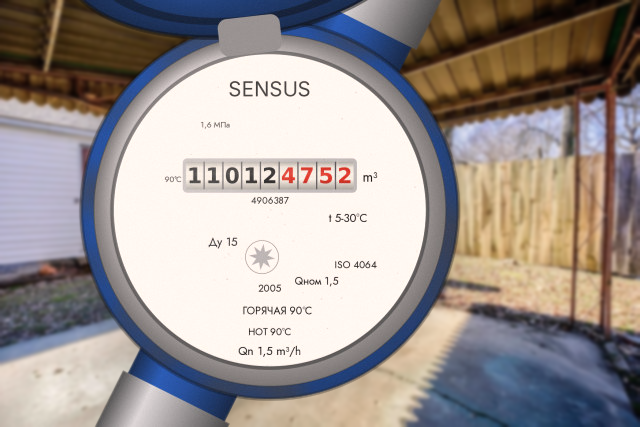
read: {"value": 11012.4752, "unit": "m³"}
